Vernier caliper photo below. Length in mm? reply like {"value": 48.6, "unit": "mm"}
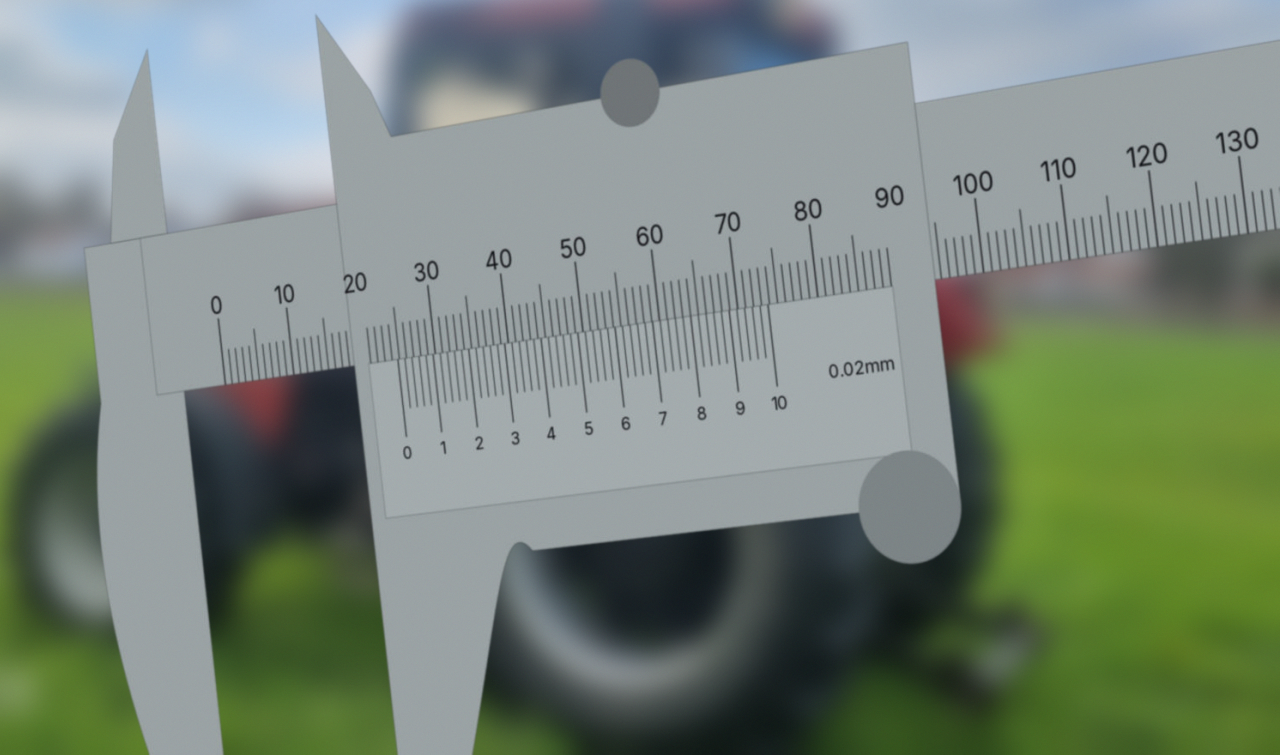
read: {"value": 24.8, "unit": "mm"}
